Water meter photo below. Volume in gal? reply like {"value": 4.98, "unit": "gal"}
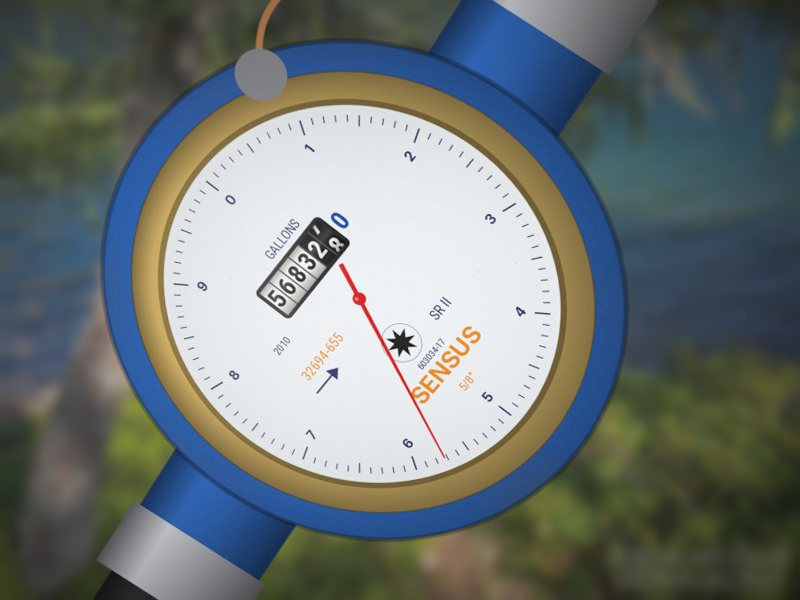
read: {"value": 5683275.7, "unit": "gal"}
